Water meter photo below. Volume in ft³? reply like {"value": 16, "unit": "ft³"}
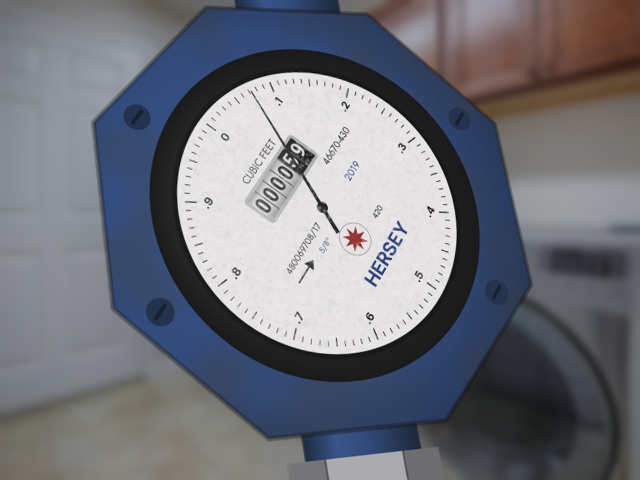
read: {"value": 59.07, "unit": "ft³"}
